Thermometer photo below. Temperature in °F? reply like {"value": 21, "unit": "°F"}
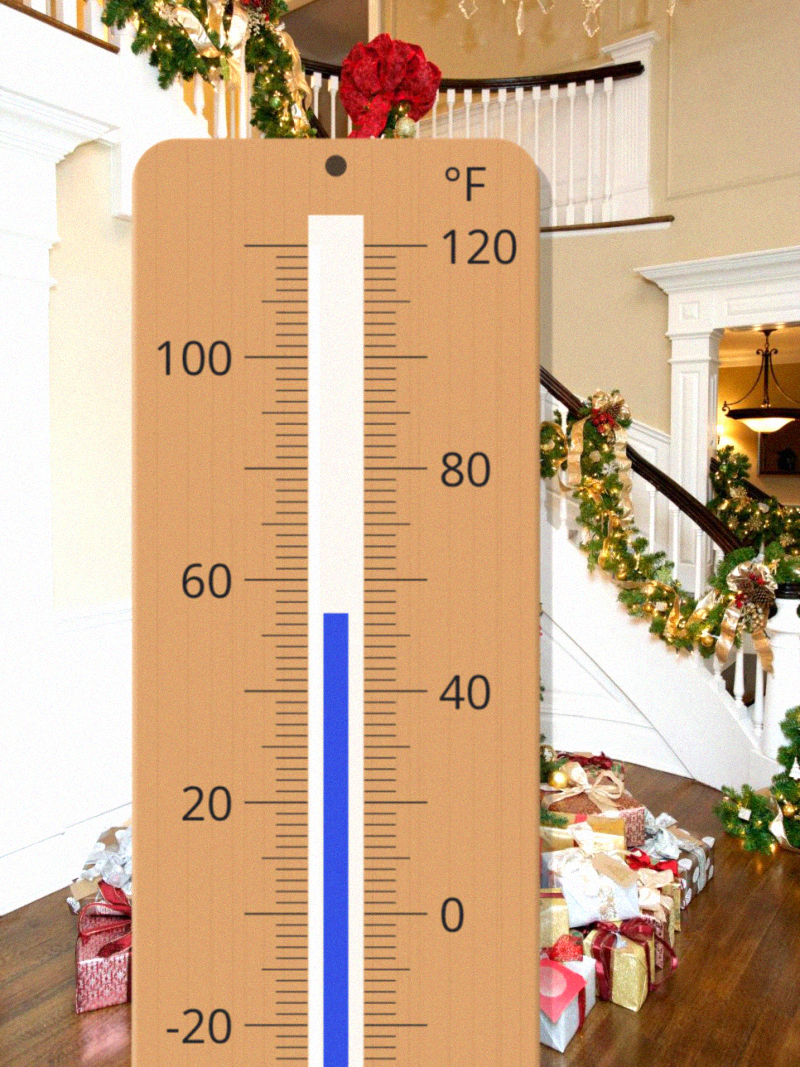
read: {"value": 54, "unit": "°F"}
